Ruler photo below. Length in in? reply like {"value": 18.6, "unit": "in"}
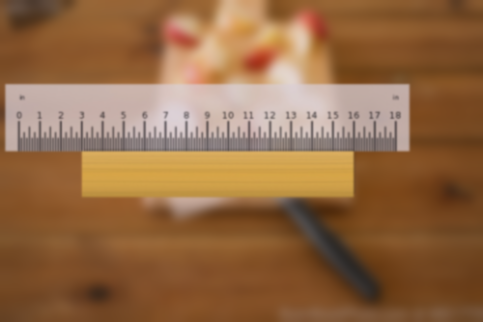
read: {"value": 13, "unit": "in"}
